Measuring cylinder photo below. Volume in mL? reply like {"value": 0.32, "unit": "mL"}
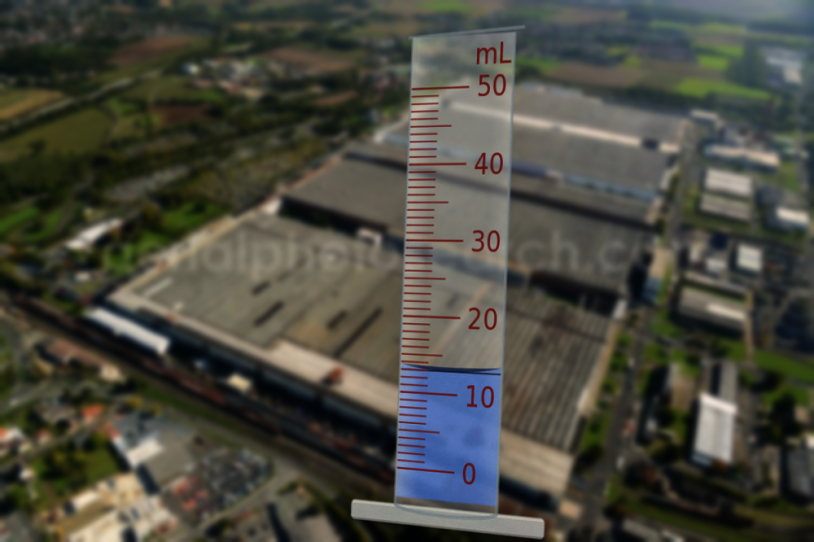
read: {"value": 13, "unit": "mL"}
